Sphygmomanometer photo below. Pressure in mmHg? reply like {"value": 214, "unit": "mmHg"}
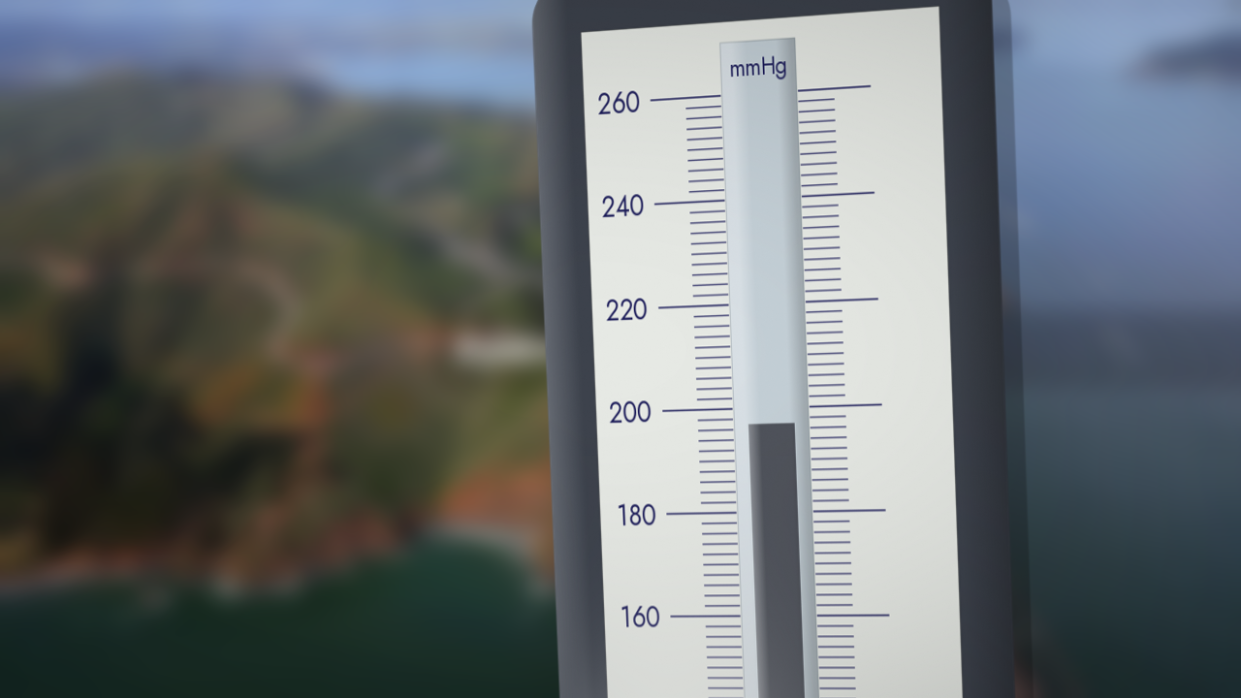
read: {"value": 197, "unit": "mmHg"}
